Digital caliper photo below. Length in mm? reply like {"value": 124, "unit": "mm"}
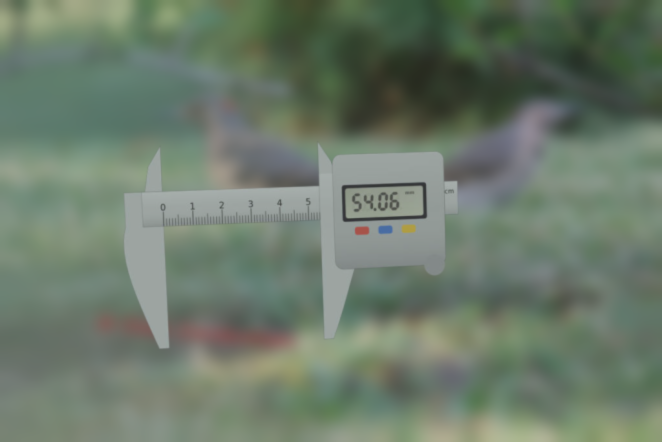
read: {"value": 54.06, "unit": "mm"}
